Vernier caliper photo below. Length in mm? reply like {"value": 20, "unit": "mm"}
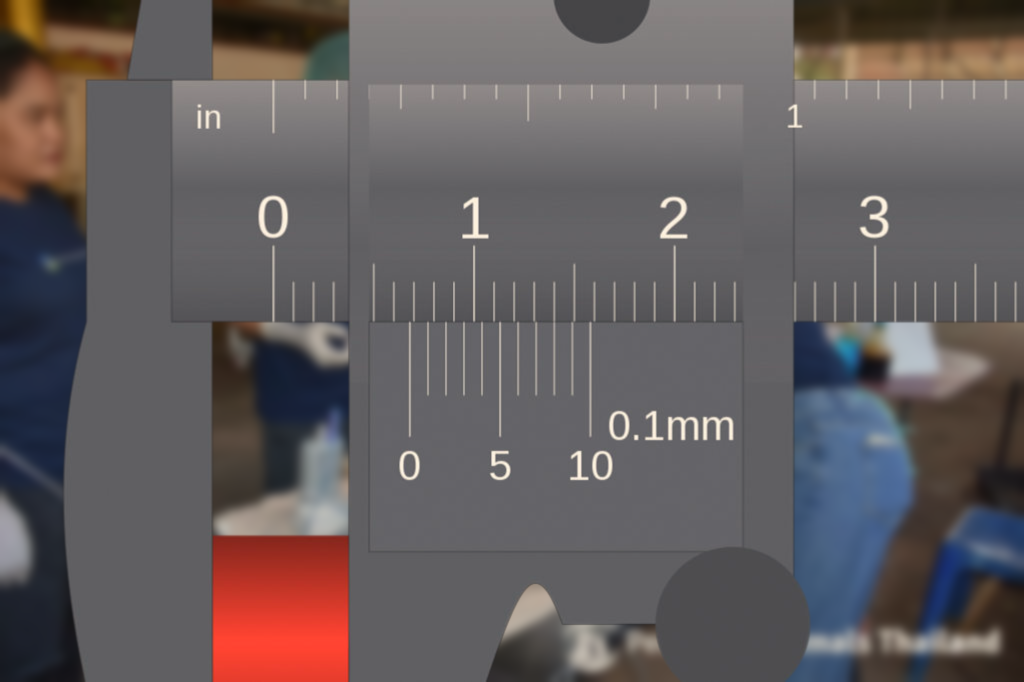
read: {"value": 6.8, "unit": "mm"}
